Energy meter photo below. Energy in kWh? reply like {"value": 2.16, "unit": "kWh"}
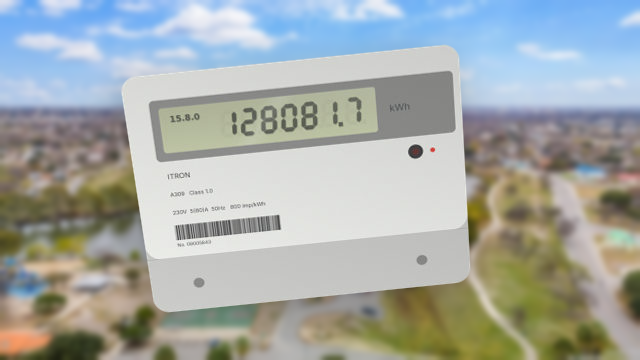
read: {"value": 128081.7, "unit": "kWh"}
